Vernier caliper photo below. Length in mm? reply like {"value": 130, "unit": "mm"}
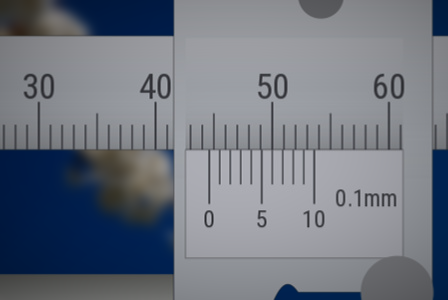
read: {"value": 44.6, "unit": "mm"}
